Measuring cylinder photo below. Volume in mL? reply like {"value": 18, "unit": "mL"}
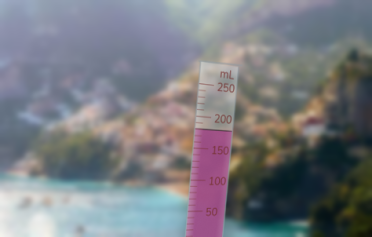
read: {"value": 180, "unit": "mL"}
